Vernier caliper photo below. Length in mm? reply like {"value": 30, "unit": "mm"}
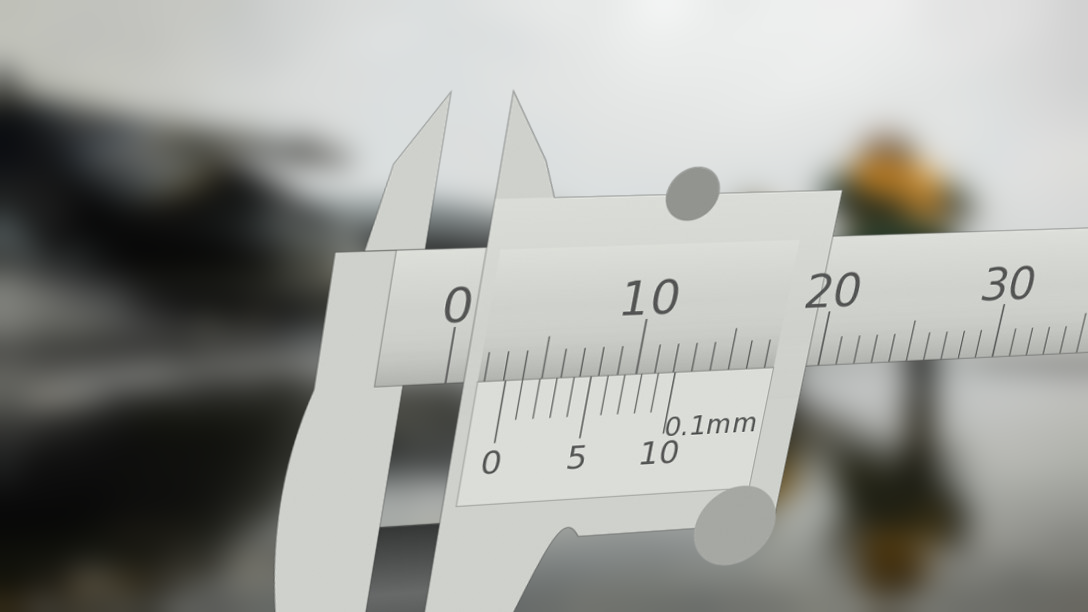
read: {"value": 3.1, "unit": "mm"}
